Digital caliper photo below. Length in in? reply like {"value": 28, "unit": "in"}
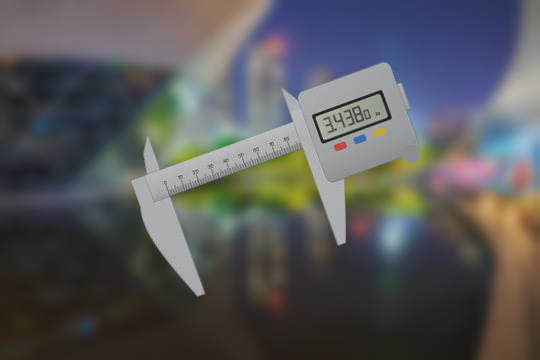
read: {"value": 3.4380, "unit": "in"}
